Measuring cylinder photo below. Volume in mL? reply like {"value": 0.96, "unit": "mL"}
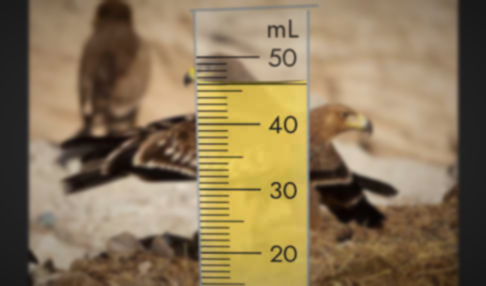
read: {"value": 46, "unit": "mL"}
